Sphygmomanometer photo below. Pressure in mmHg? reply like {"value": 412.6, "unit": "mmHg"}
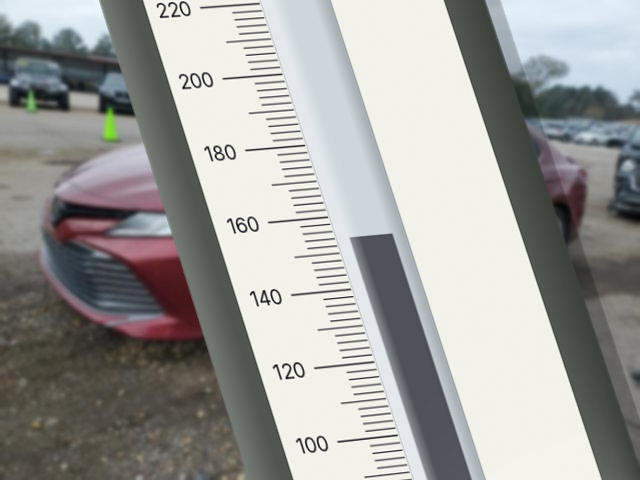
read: {"value": 154, "unit": "mmHg"}
